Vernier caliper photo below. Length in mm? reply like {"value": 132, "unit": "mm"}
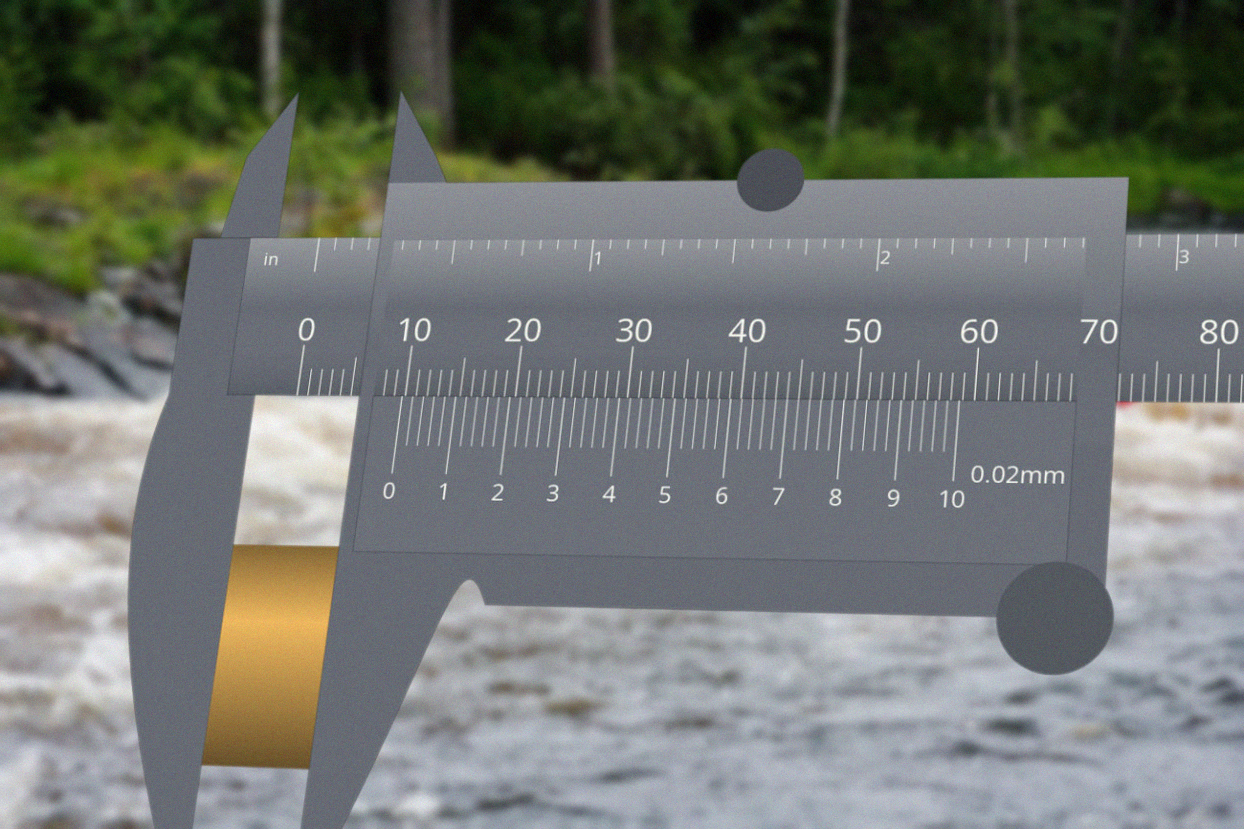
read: {"value": 9.7, "unit": "mm"}
